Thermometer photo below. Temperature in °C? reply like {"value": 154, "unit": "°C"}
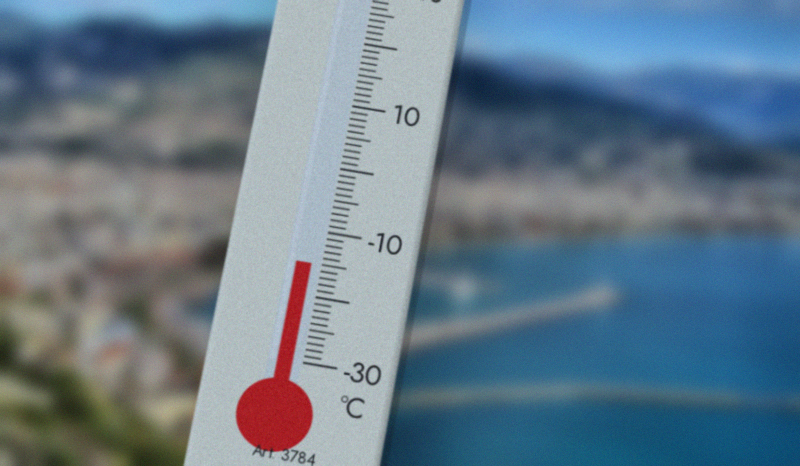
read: {"value": -15, "unit": "°C"}
